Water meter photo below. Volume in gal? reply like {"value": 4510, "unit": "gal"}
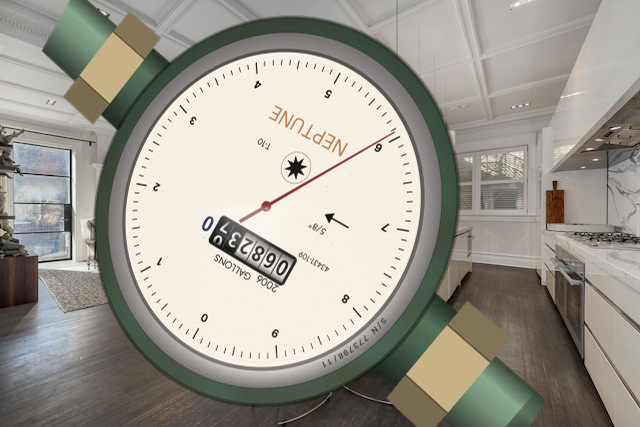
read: {"value": 682365.9, "unit": "gal"}
